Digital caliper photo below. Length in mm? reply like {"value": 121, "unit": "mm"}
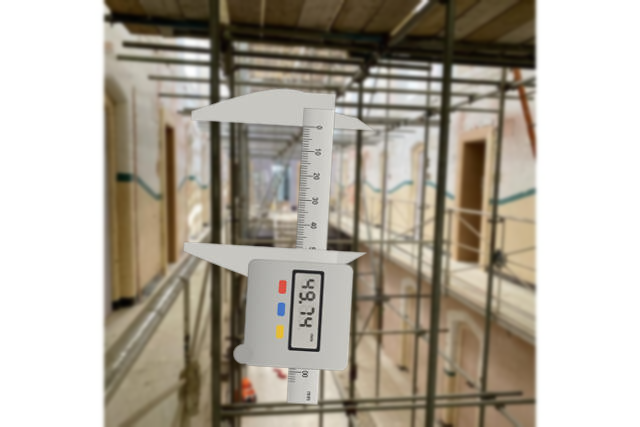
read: {"value": 49.74, "unit": "mm"}
